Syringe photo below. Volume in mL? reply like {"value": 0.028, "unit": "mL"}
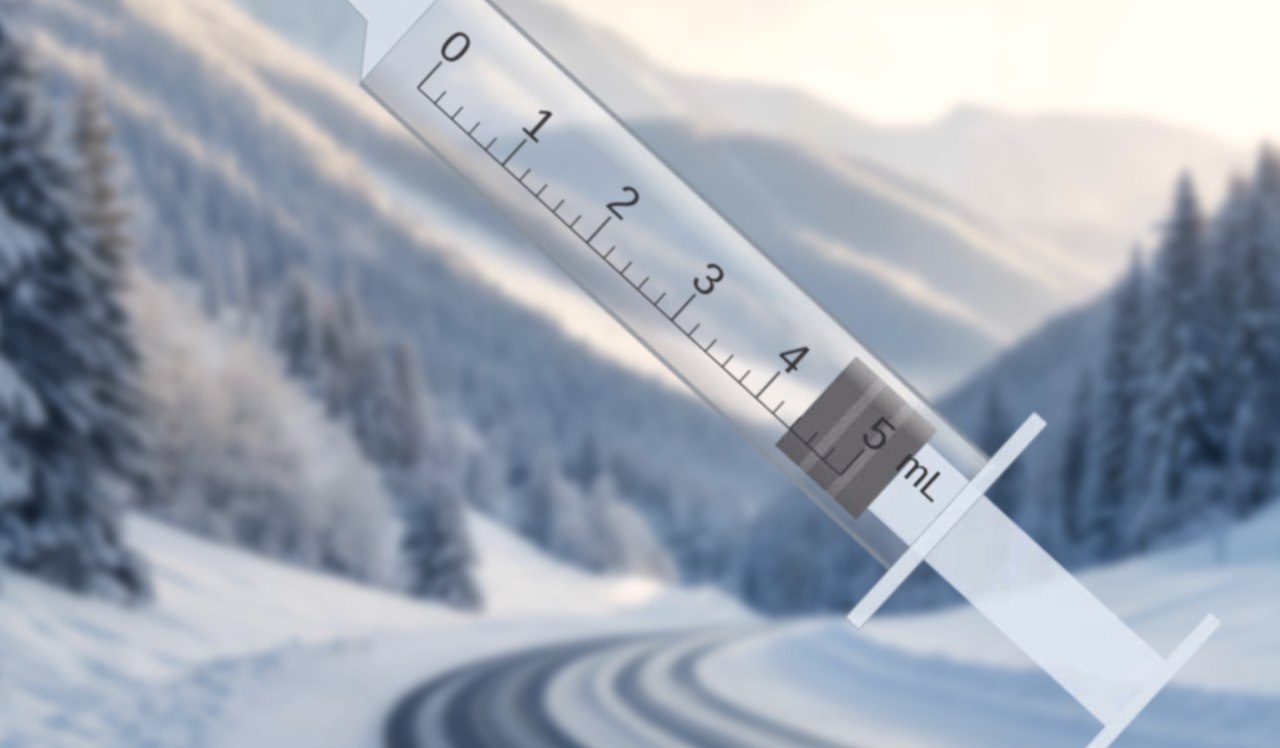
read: {"value": 4.4, "unit": "mL"}
